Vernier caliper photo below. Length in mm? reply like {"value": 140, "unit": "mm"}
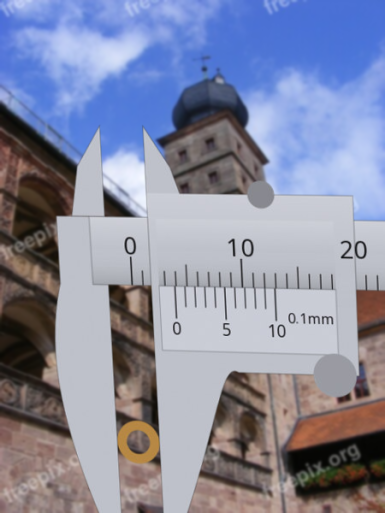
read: {"value": 3.9, "unit": "mm"}
